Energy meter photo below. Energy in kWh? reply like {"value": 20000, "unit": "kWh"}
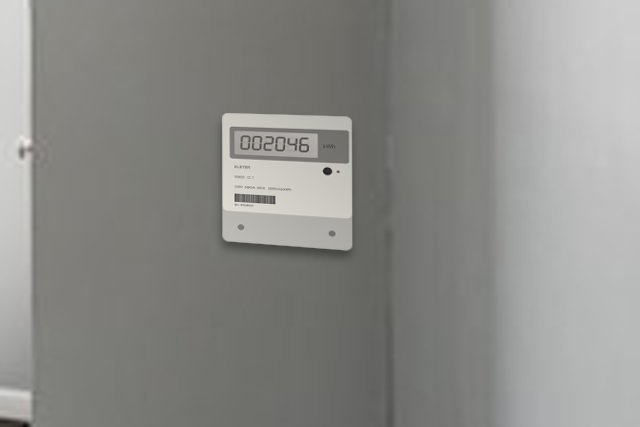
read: {"value": 2046, "unit": "kWh"}
